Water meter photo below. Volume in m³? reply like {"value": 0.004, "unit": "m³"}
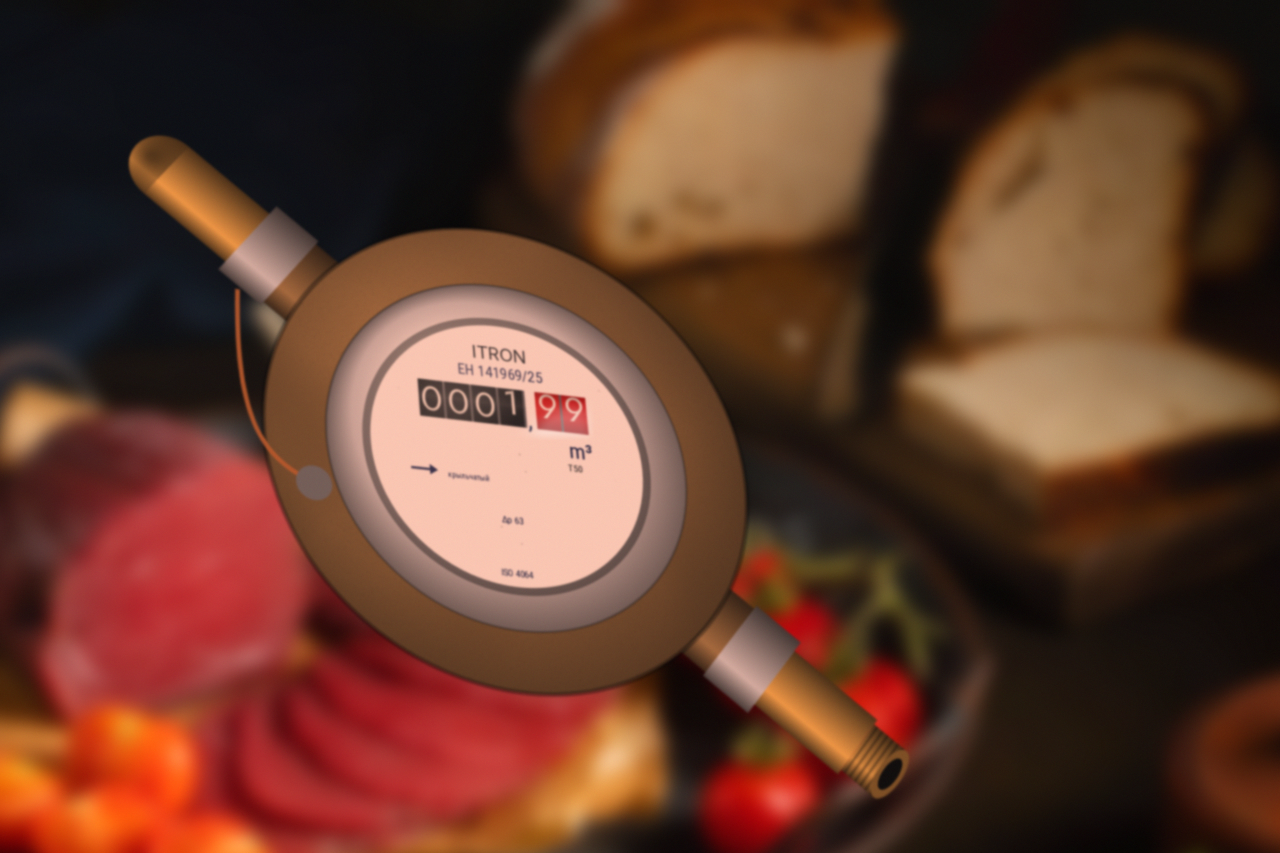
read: {"value": 1.99, "unit": "m³"}
